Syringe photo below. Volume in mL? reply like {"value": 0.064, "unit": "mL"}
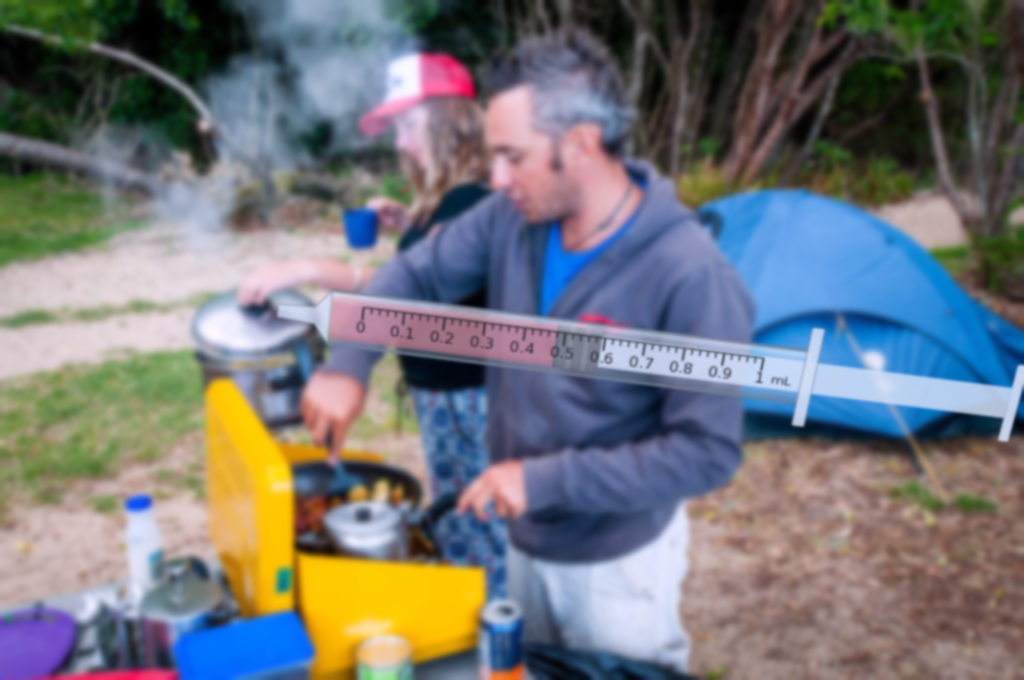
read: {"value": 0.48, "unit": "mL"}
